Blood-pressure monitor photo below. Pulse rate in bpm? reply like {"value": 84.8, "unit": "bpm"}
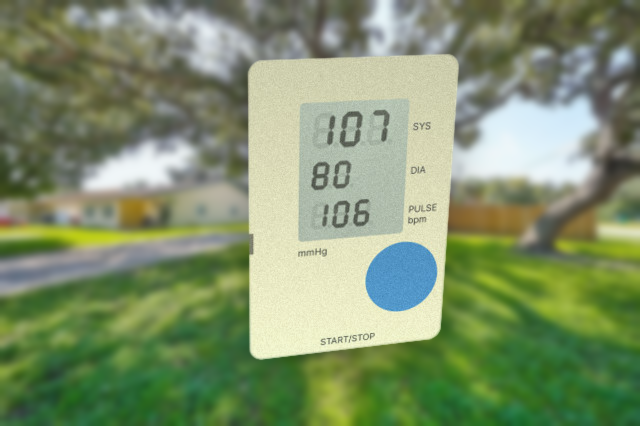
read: {"value": 106, "unit": "bpm"}
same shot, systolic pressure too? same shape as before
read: {"value": 107, "unit": "mmHg"}
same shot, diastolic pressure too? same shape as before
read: {"value": 80, "unit": "mmHg"}
